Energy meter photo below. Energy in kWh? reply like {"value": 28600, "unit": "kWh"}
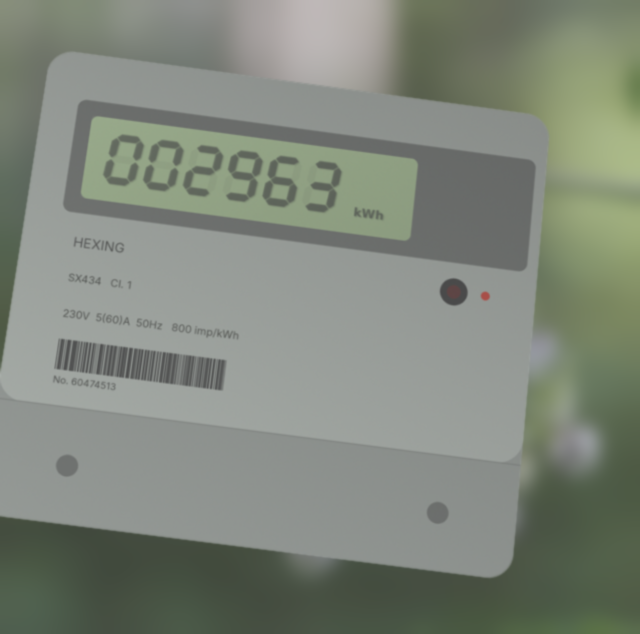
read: {"value": 2963, "unit": "kWh"}
